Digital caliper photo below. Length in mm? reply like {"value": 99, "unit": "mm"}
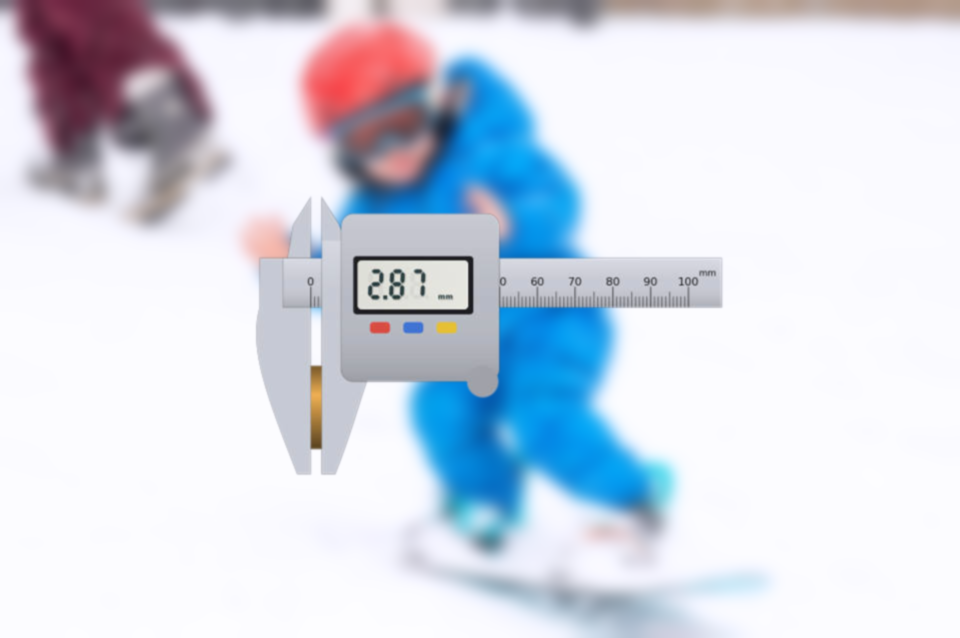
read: {"value": 2.87, "unit": "mm"}
